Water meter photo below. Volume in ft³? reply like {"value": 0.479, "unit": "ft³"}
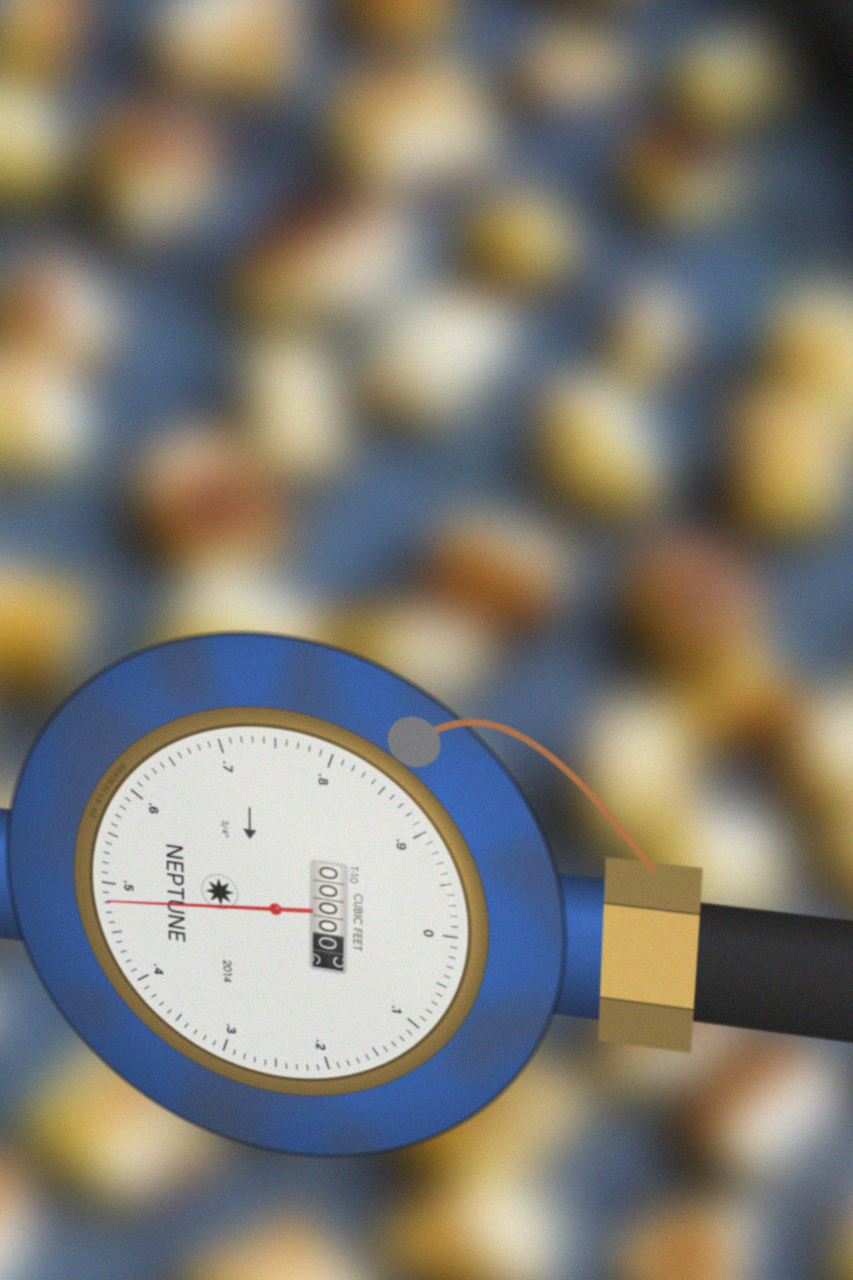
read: {"value": 5.48, "unit": "ft³"}
